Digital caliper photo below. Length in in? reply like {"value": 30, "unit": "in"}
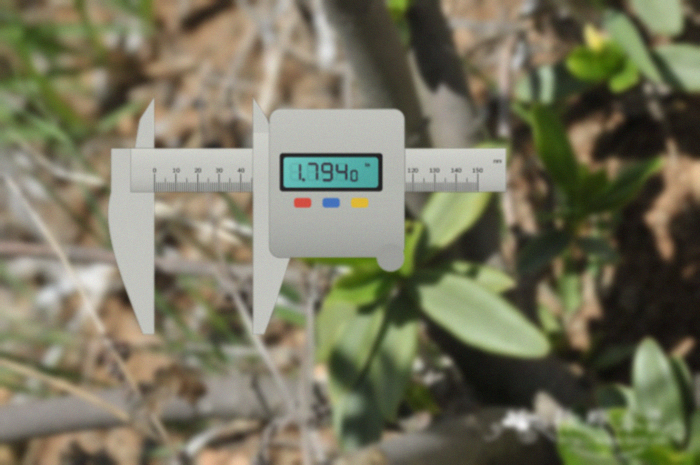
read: {"value": 1.7940, "unit": "in"}
